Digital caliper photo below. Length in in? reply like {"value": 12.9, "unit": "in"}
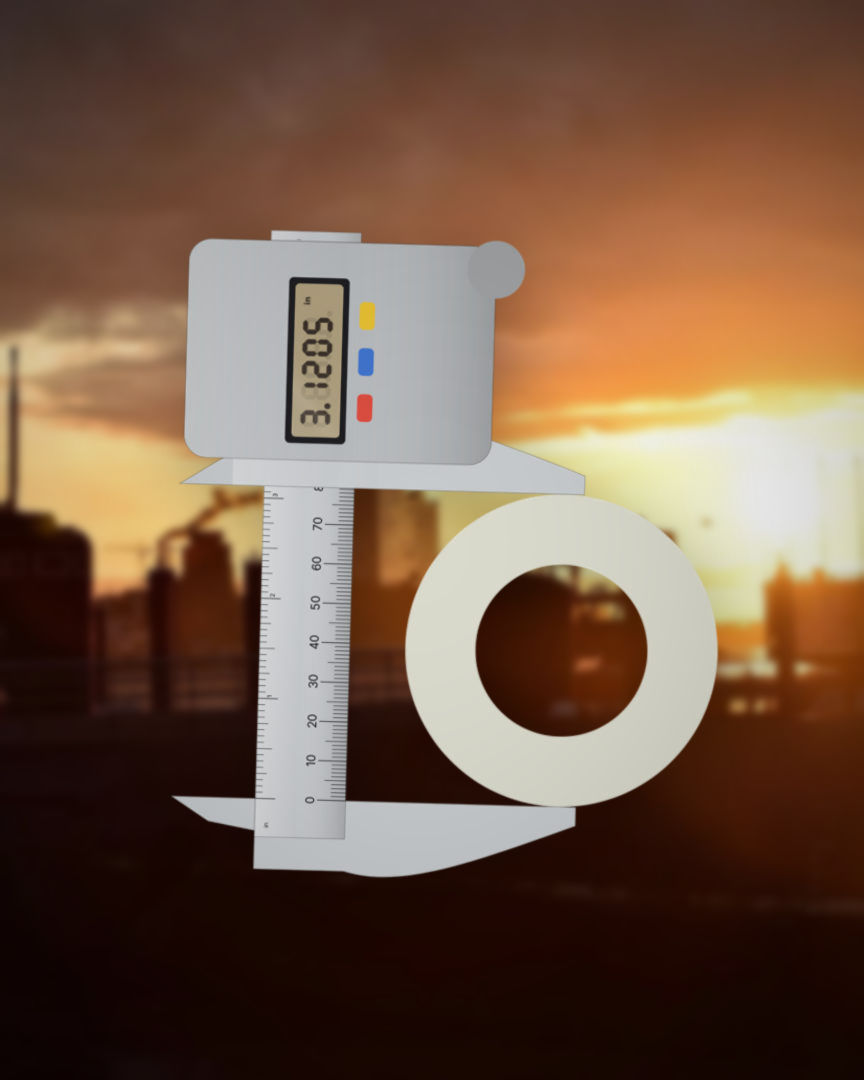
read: {"value": 3.1205, "unit": "in"}
